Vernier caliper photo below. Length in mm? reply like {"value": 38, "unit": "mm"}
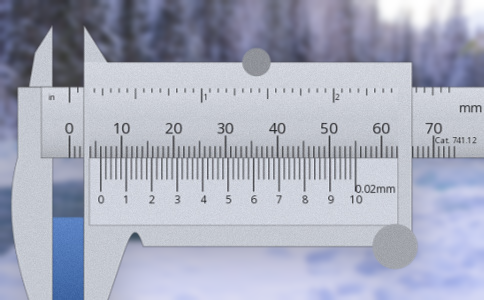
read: {"value": 6.0, "unit": "mm"}
